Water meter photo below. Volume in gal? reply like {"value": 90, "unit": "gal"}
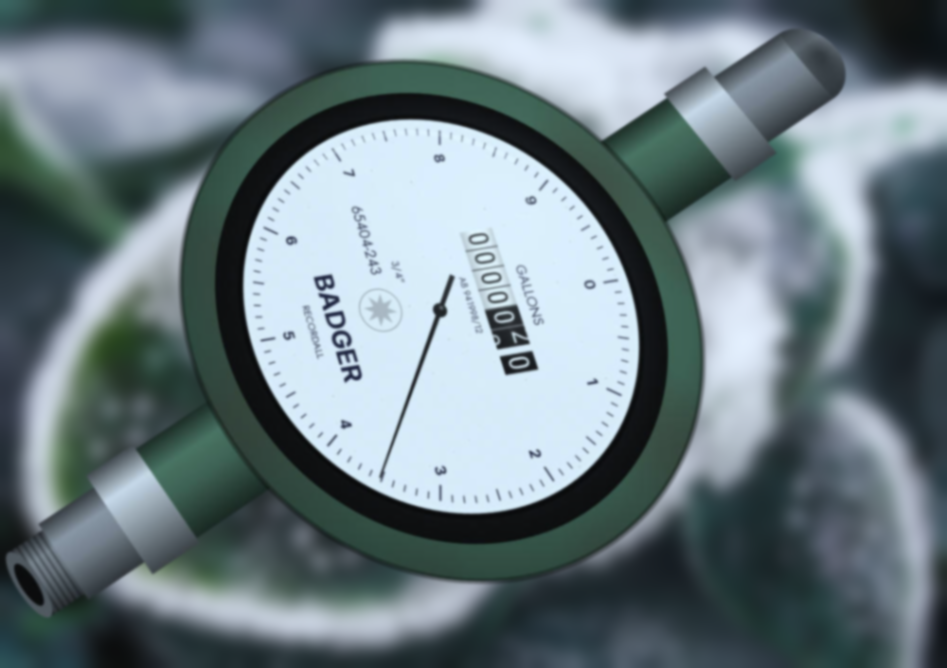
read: {"value": 23.5, "unit": "gal"}
